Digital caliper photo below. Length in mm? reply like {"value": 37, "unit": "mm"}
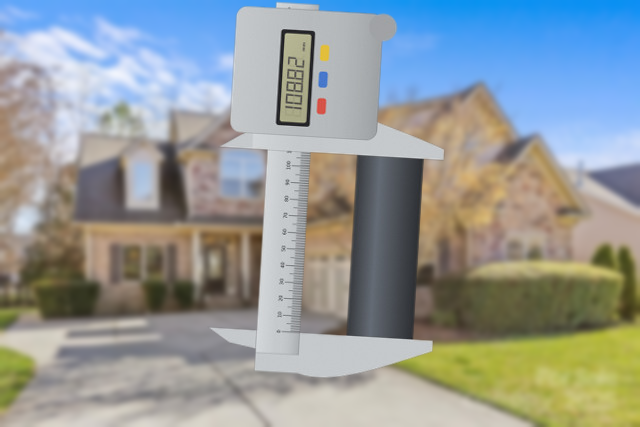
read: {"value": 108.82, "unit": "mm"}
